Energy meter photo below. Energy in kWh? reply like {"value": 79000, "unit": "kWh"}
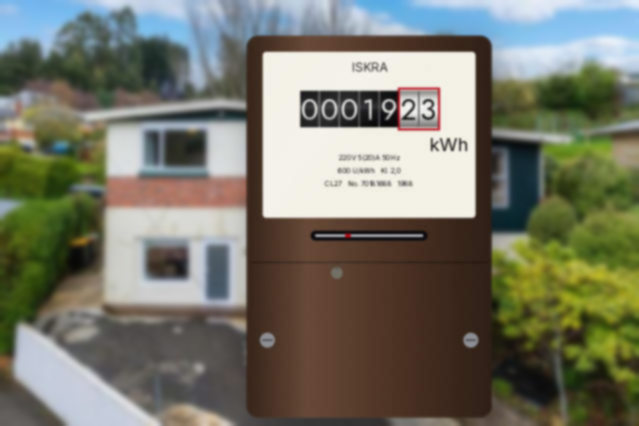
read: {"value": 19.23, "unit": "kWh"}
